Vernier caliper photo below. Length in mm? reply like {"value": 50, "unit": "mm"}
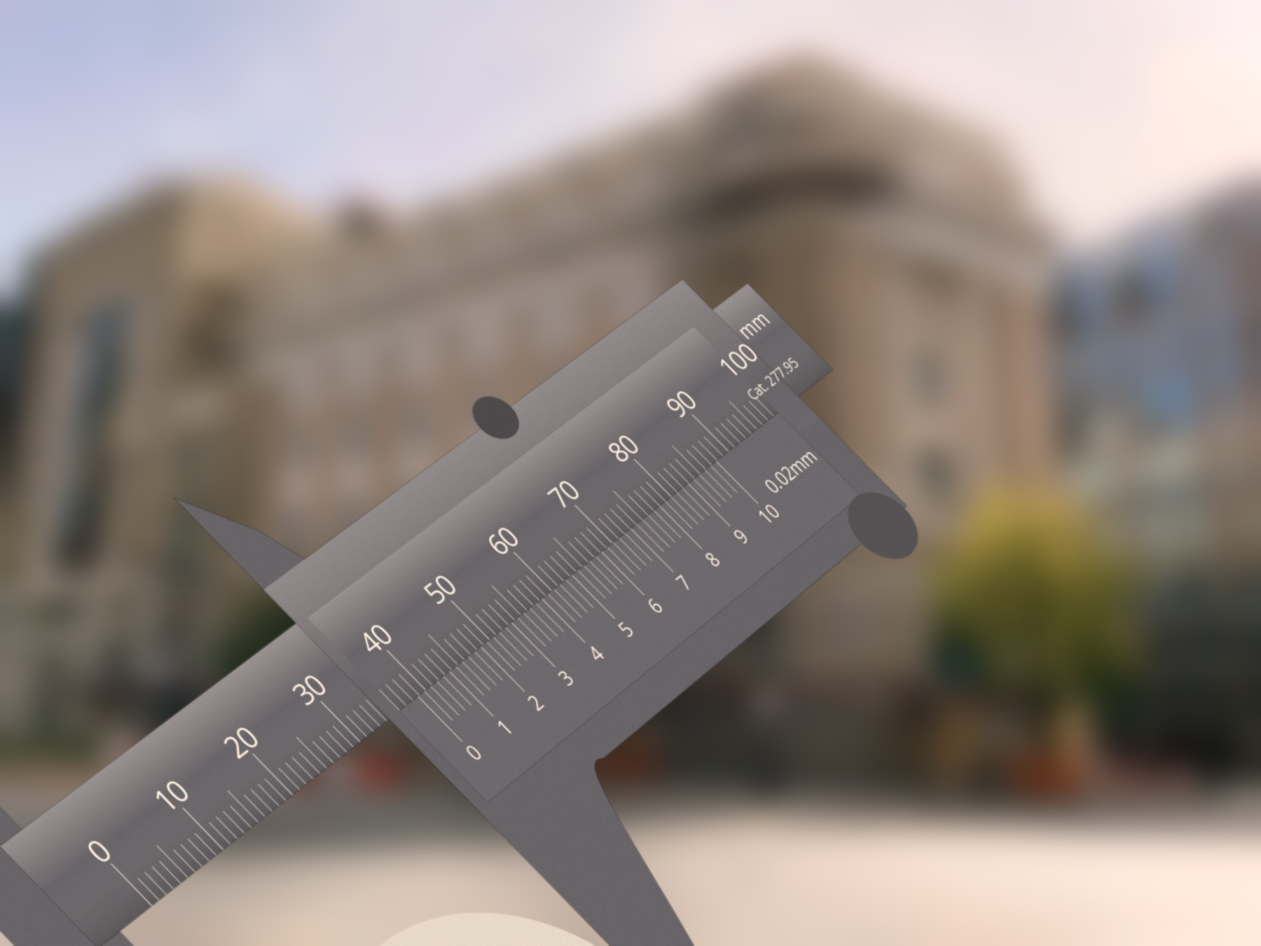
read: {"value": 38.8, "unit": "mm"}
